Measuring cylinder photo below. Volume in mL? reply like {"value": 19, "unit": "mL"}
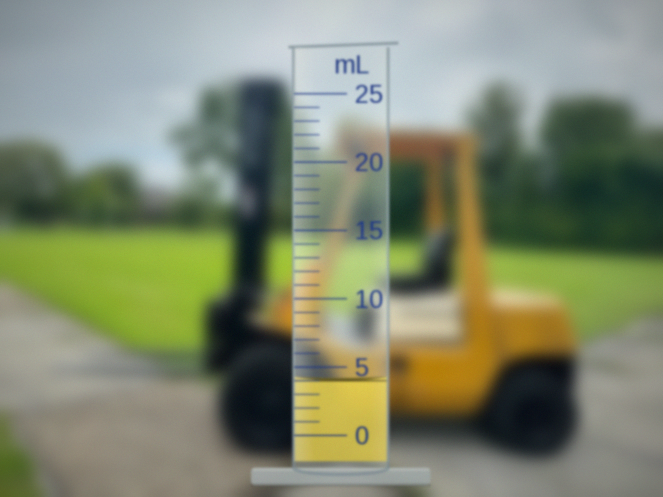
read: {"value": 4, "unit": "mL"}
